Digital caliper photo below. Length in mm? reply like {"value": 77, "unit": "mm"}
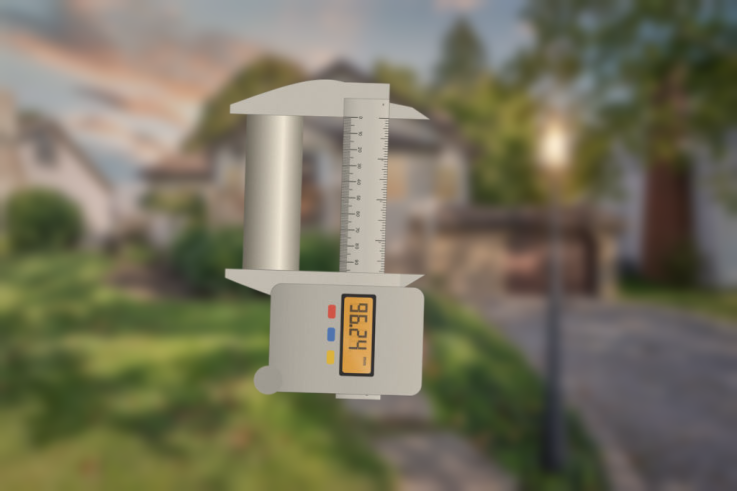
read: {"value": 96.24, "unit": "mm"}
